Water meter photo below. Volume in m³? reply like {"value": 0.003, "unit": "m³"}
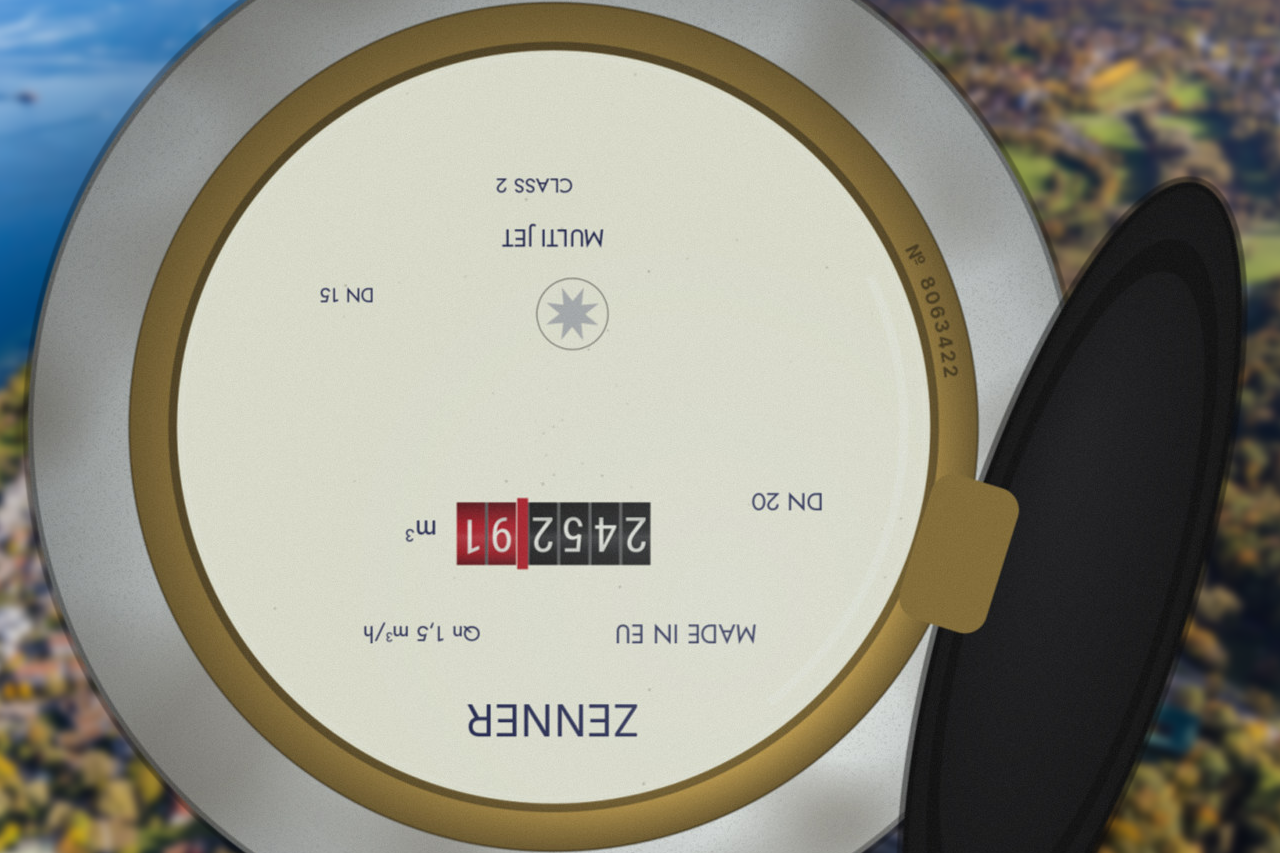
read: {"value": 2452.91, "unit": "m³"}
